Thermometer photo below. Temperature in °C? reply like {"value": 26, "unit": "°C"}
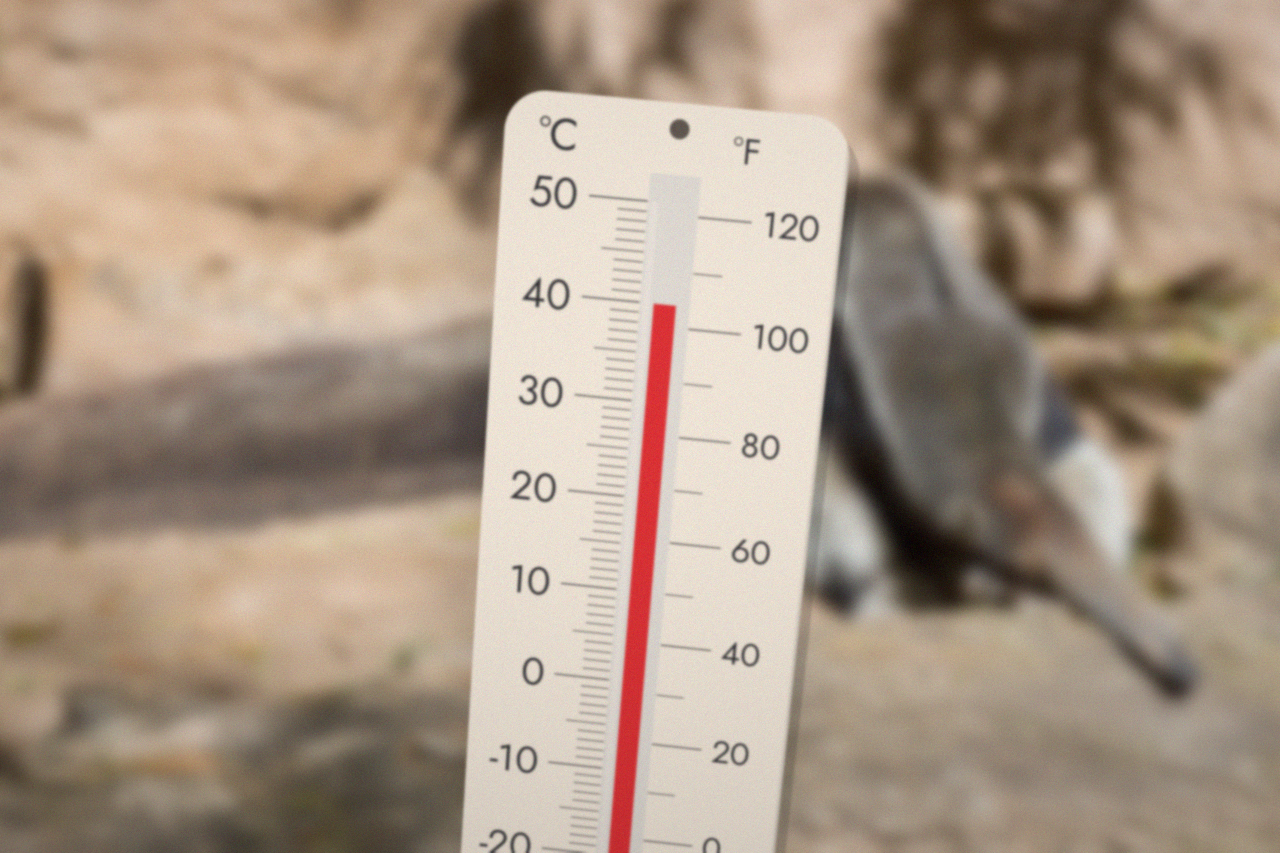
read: {"value": 40, "unit": "°C"}
